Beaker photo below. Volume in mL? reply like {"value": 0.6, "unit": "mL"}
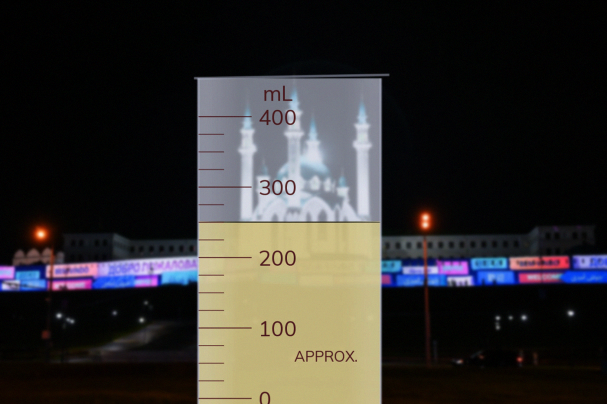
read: {"value": 250, "unit": "mL"}
